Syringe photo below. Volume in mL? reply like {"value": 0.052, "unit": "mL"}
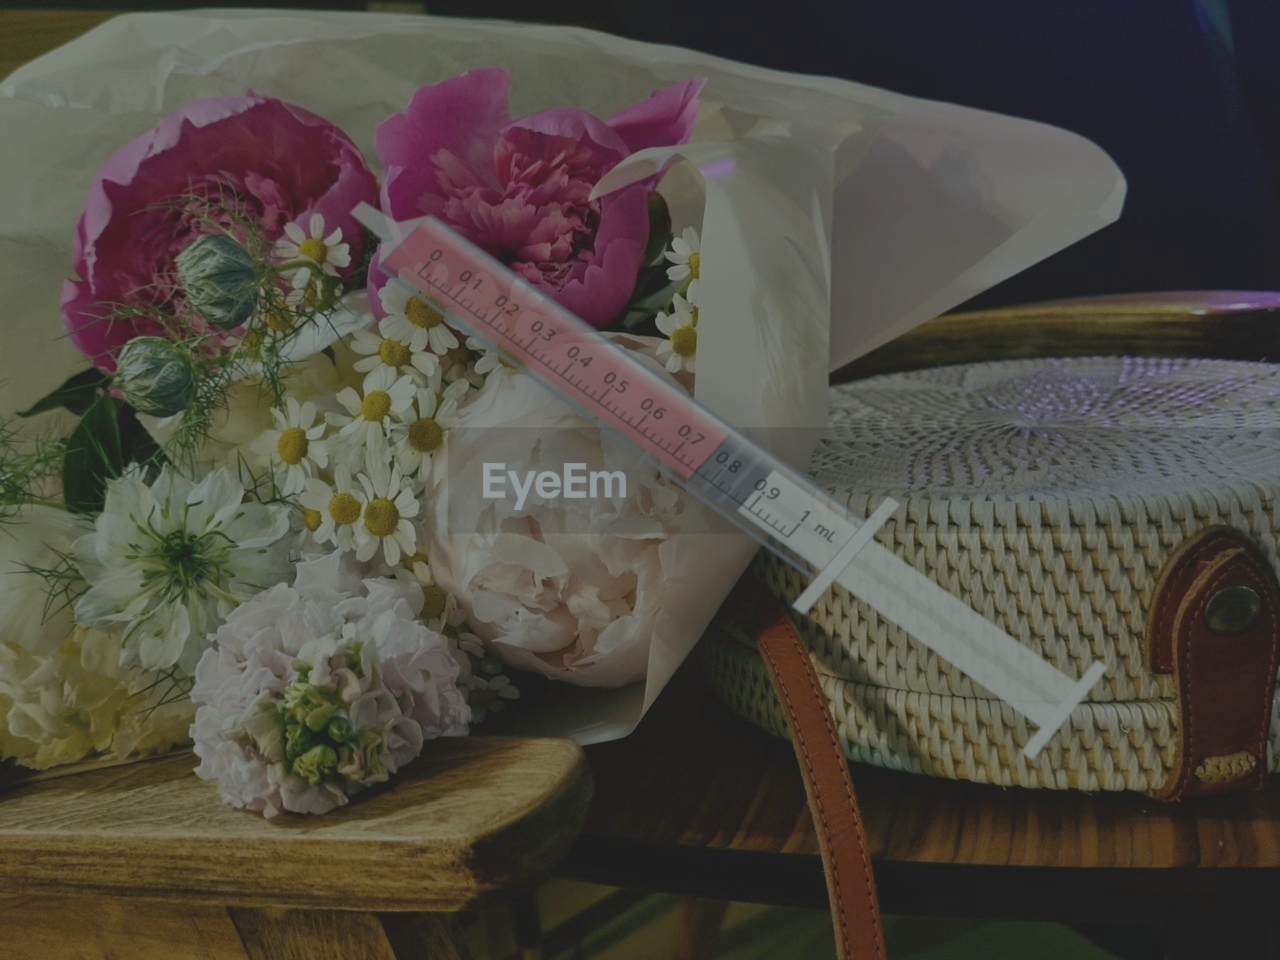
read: {"value": 0.76, "unit": "mL"}
